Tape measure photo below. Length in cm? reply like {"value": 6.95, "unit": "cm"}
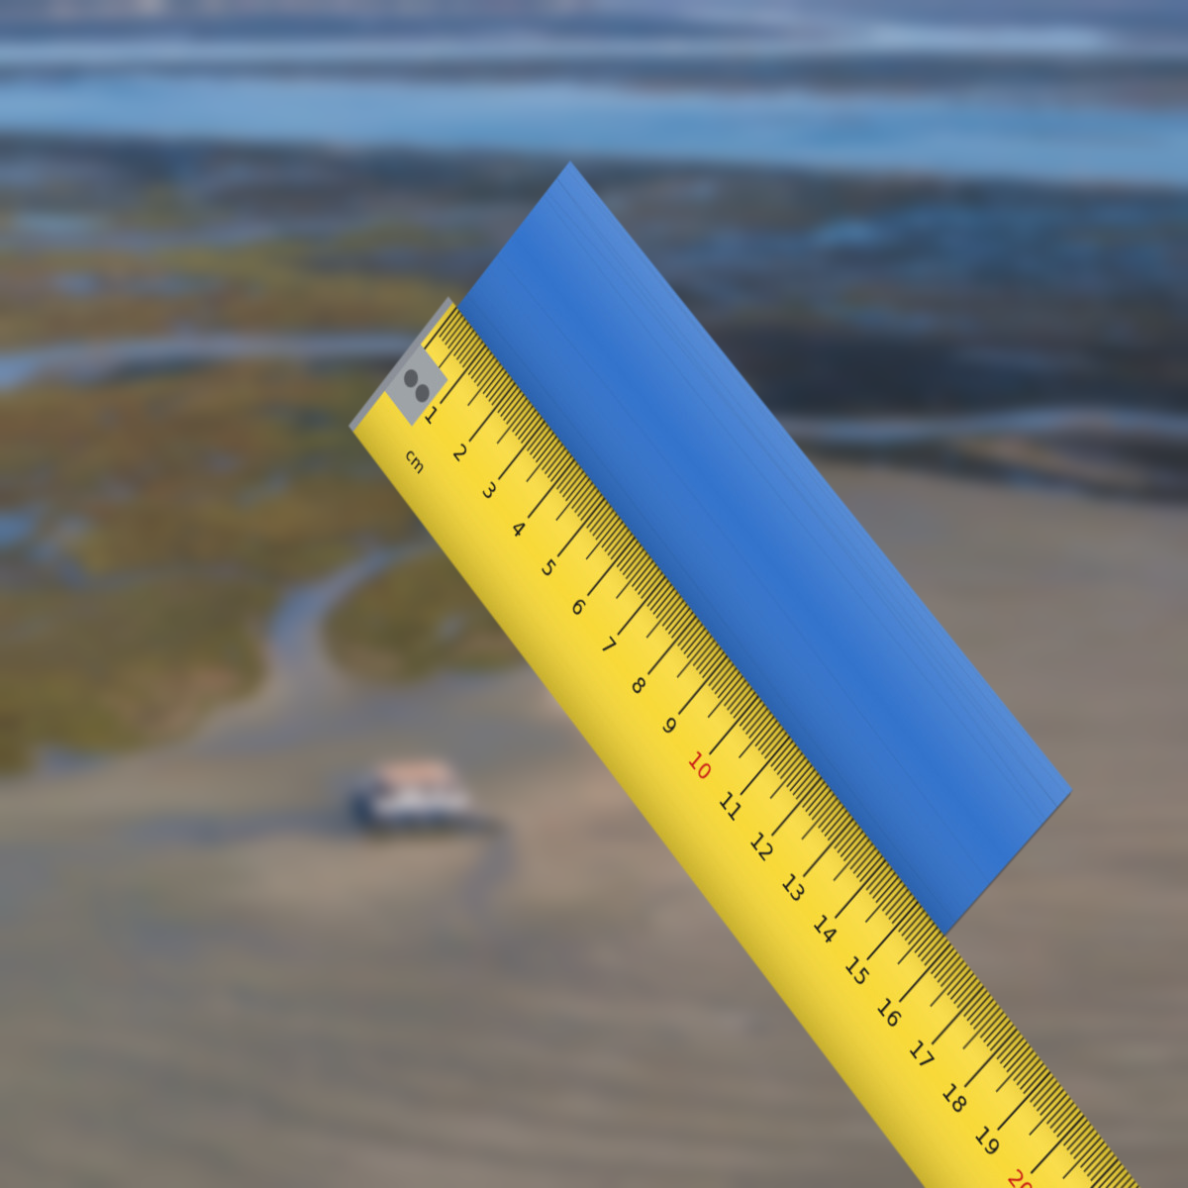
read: {"value": 15.8, "unit": "cm"}
